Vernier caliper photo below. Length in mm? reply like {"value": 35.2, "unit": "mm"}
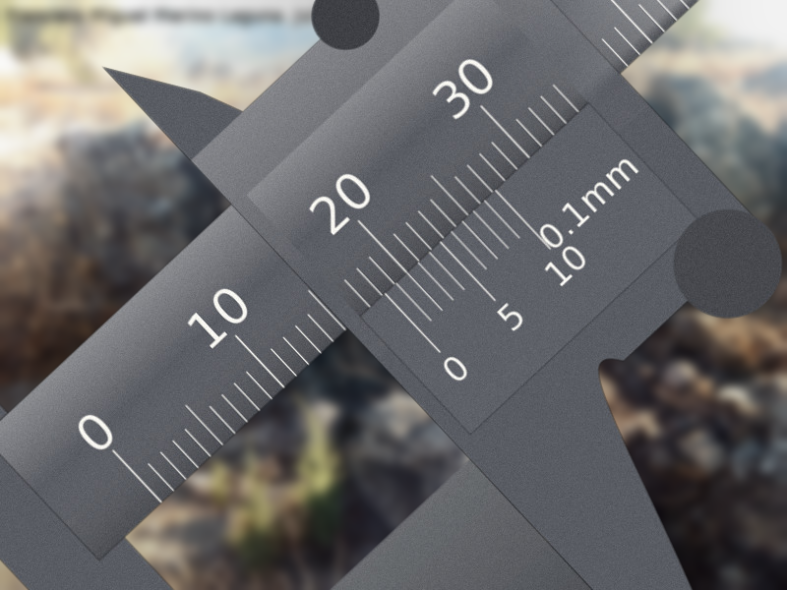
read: {"value": 18.2, "unit": "mm"}
